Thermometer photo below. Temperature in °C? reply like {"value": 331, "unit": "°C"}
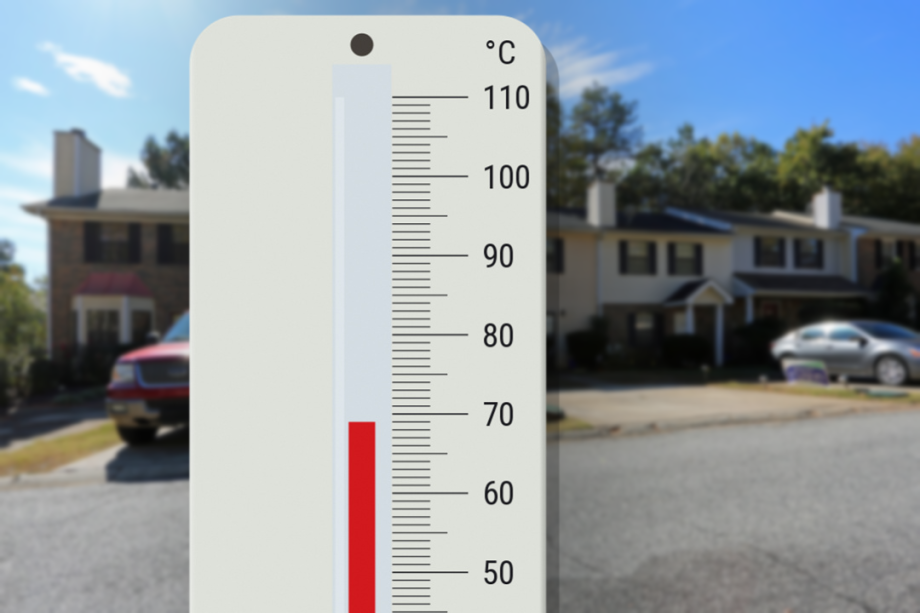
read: {"value": 69, "unit": "°C"}
